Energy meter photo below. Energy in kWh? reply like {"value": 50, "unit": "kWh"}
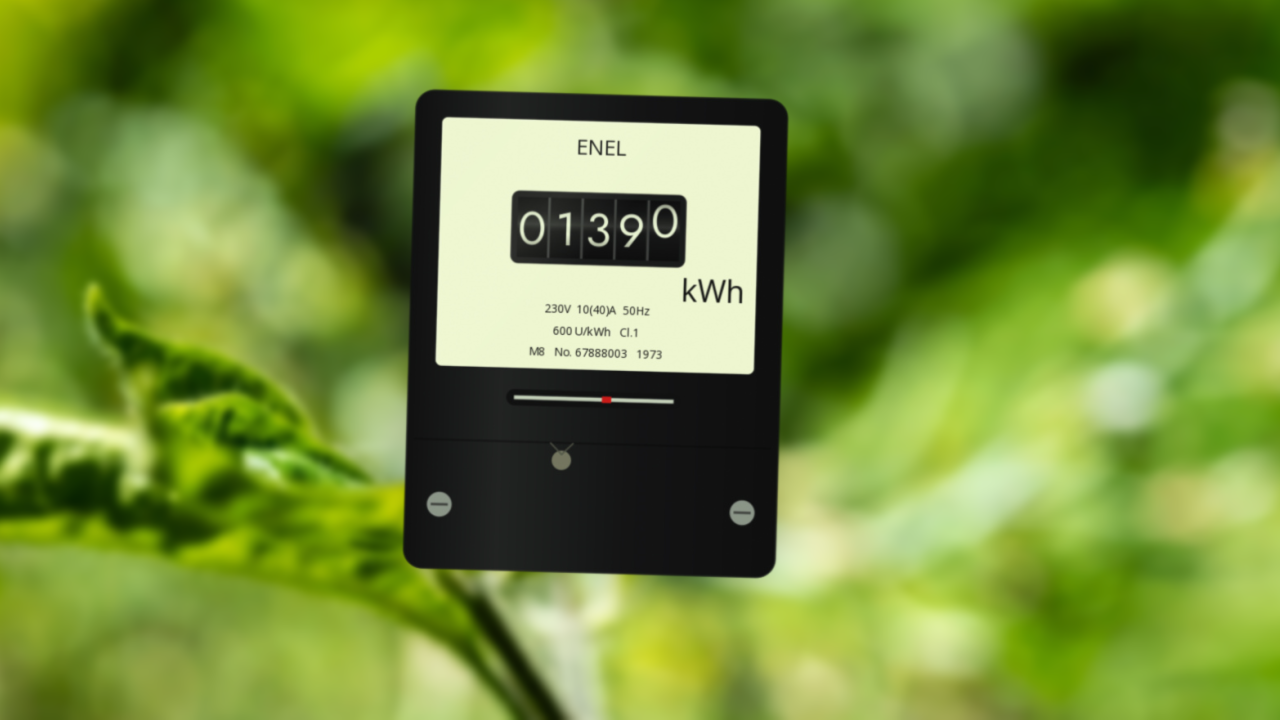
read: {"value": 1390, "unit": "kWh"}
